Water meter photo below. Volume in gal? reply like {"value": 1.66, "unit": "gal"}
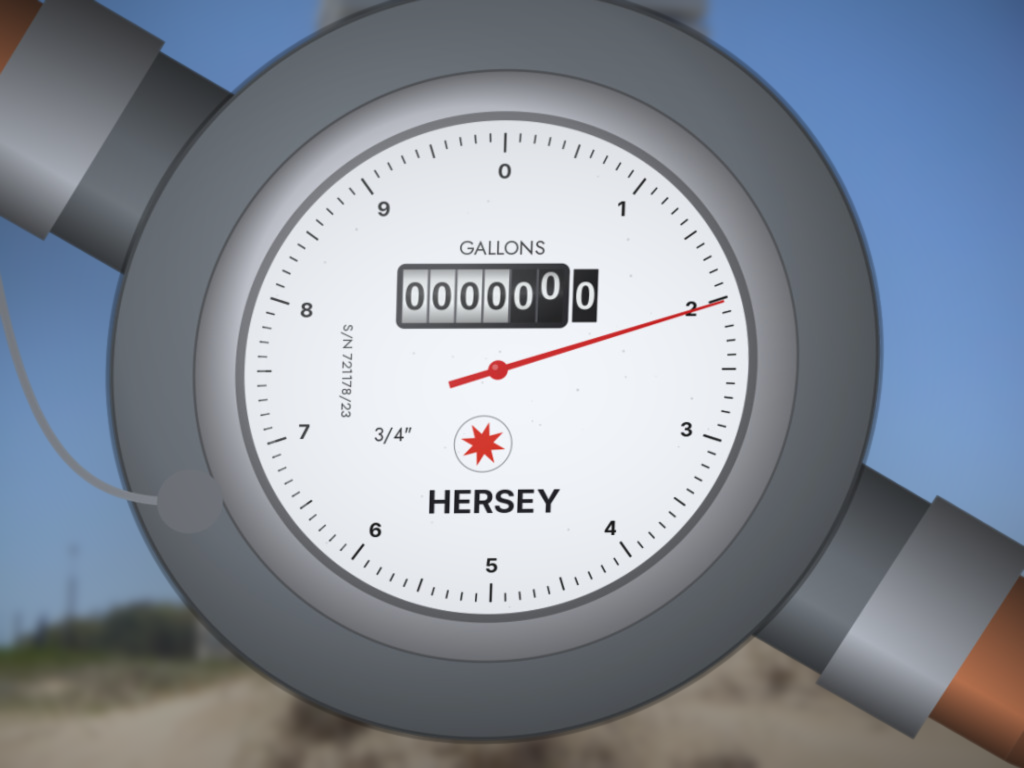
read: {"value": 2.0, "unit": "gal"}
